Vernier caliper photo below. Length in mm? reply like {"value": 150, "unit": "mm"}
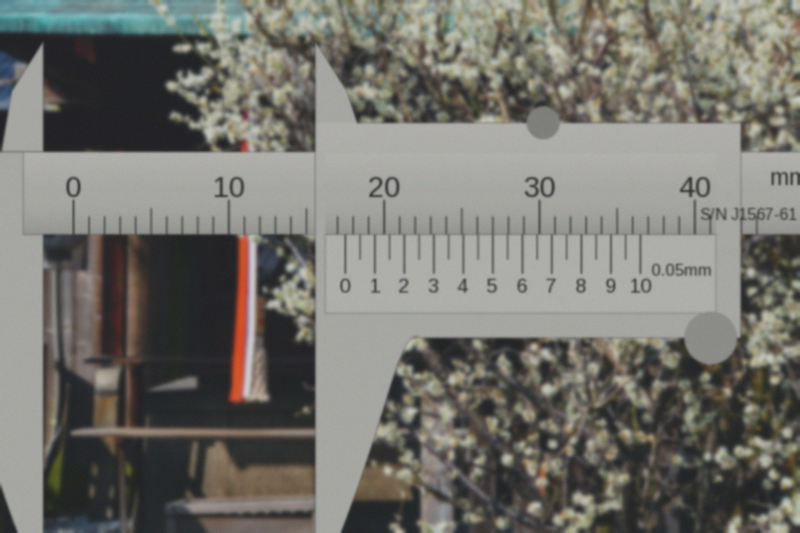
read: {"value": 17.5, "unit": "mm"}
